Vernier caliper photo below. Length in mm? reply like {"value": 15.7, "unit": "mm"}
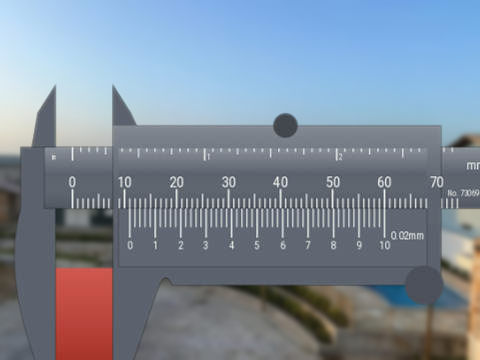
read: {"value": 11.0, "unit": "mm"}
